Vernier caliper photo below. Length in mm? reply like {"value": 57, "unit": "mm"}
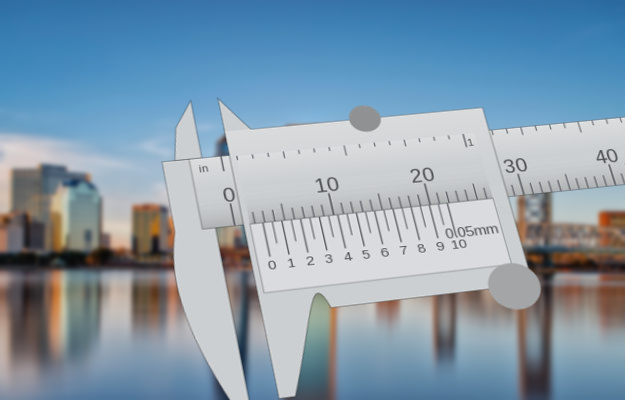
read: {"value": 2.8, "unit": "mm"}
